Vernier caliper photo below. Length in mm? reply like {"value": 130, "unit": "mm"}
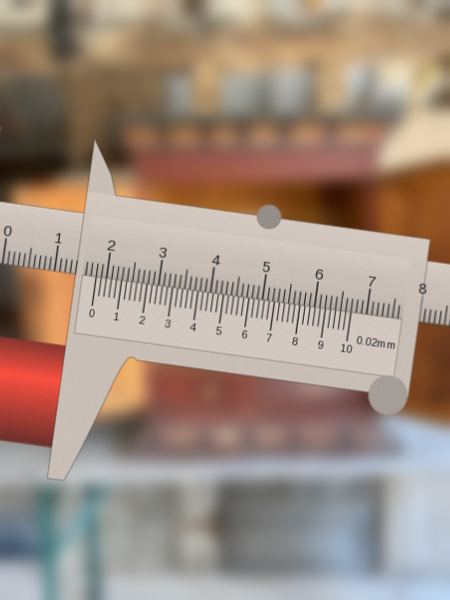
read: {"value": 18.0, "unit": "mm"}
